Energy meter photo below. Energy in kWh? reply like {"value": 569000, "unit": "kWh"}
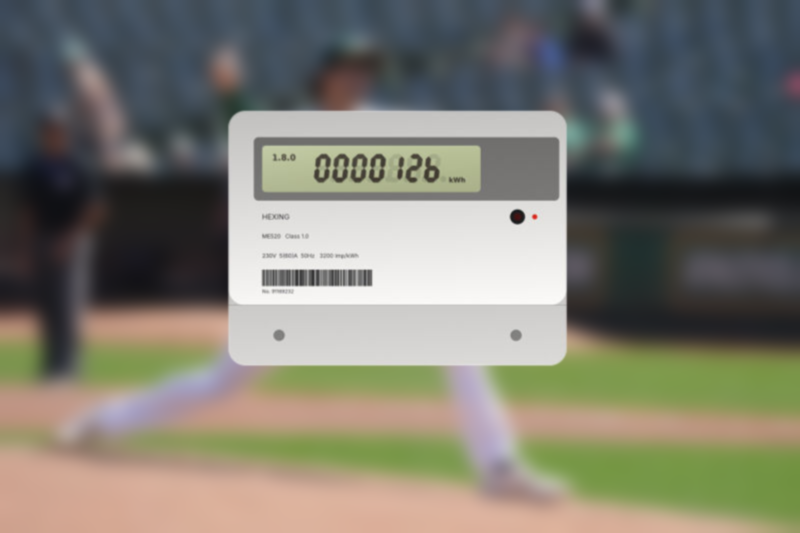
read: {"value": 126, "unit": "kWh"}
